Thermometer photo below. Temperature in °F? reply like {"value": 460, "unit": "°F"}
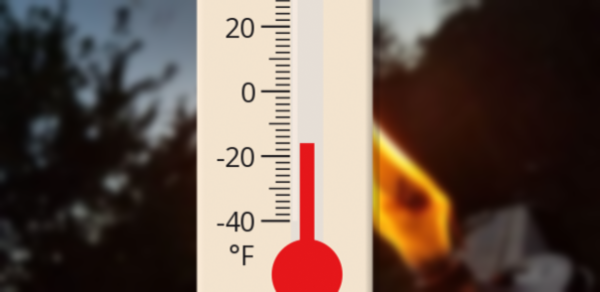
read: {"value": -16, "unit": "°F"}
